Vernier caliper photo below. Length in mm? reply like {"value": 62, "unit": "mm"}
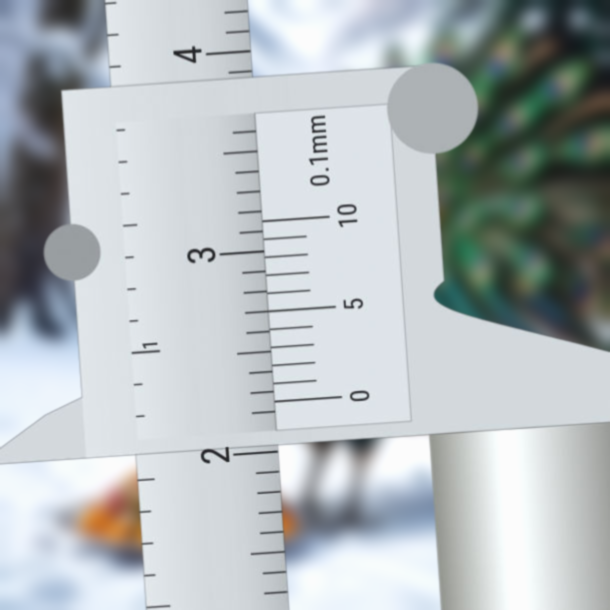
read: {"value": 22.5, "unit": "mm"}
